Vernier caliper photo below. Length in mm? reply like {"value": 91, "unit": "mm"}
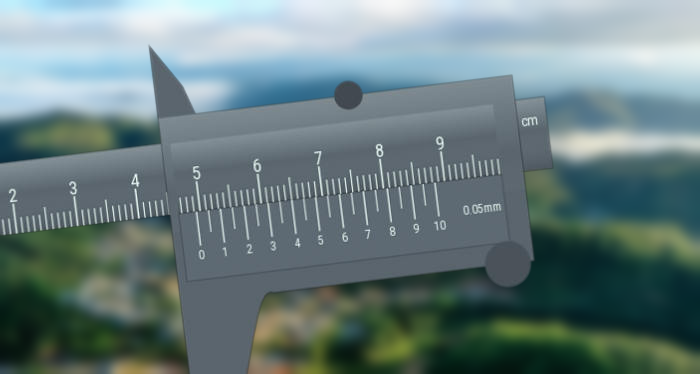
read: {"value": 49.4, "unit": "mm"}
